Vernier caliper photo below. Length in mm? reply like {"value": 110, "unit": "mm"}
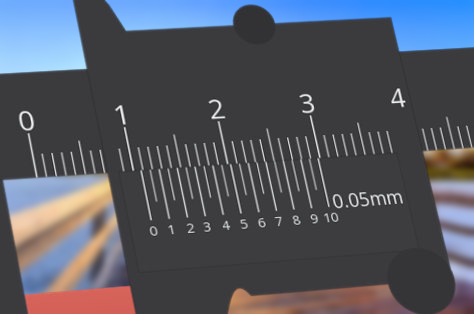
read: {"value": 10.8, "unit": "mm"}
